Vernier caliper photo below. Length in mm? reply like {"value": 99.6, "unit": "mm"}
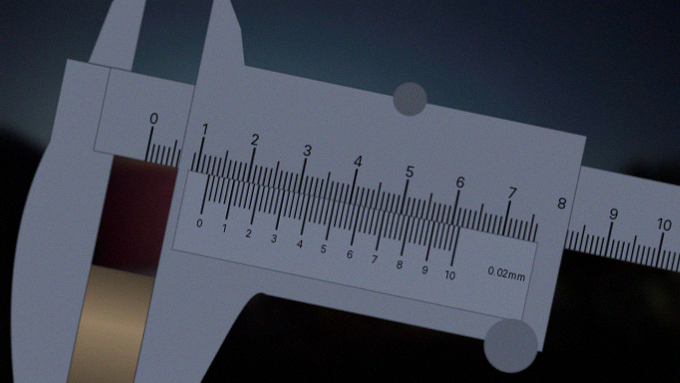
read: {"value": 12.5, "unit": "mm"}
